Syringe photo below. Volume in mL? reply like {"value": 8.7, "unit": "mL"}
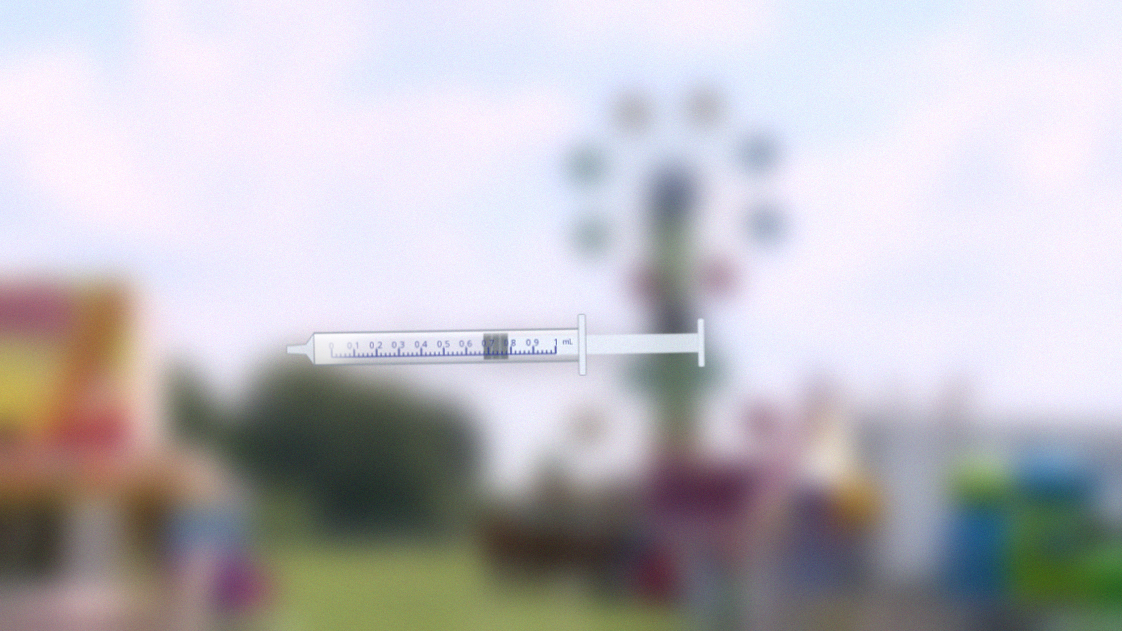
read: {"value": 0.68, "unit": "mL"}
